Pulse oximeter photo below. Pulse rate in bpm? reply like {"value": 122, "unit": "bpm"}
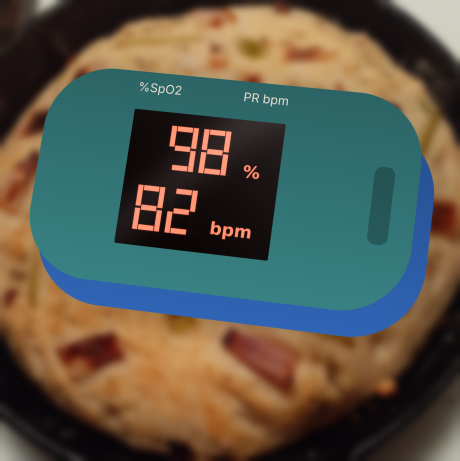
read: {"value": 82, "unit": "bpm"}
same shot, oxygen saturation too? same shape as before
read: {"value": 98, "unit": "%"}
